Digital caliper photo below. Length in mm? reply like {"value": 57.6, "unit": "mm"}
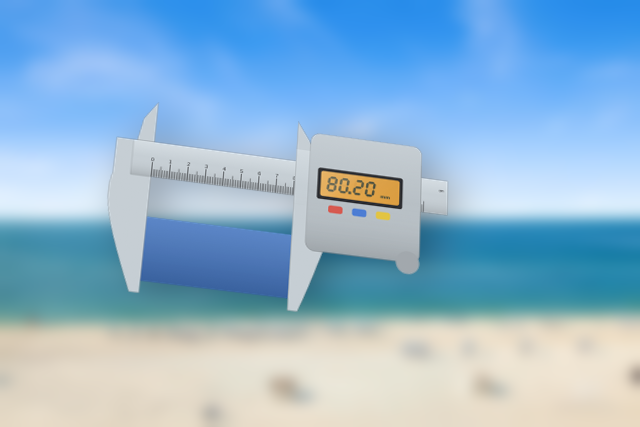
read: {"value": 80.20, "unit": "mm"}
